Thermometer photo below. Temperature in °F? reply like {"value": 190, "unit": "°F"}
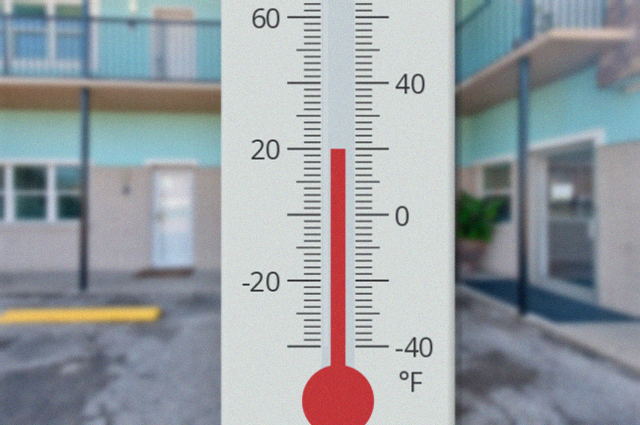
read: {"value": 20, "unit": "°F"}
